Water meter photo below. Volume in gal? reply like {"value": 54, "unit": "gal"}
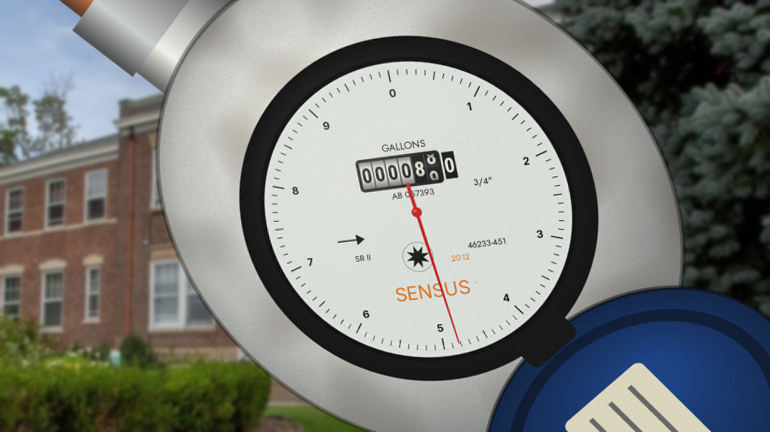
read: {"value": 884.8, "unit": "gal"}
